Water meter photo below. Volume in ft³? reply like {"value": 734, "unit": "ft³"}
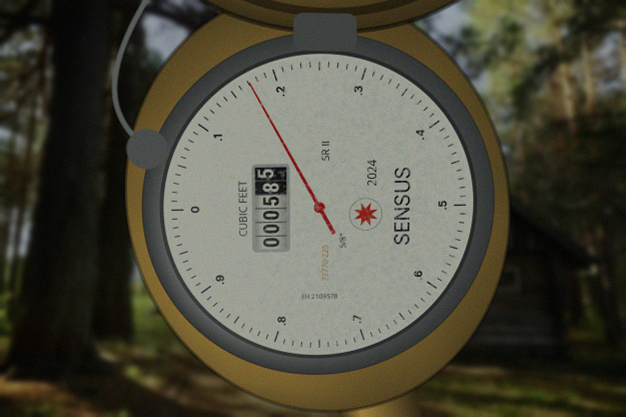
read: {"value": 585.17, "unit": "ft³"}
